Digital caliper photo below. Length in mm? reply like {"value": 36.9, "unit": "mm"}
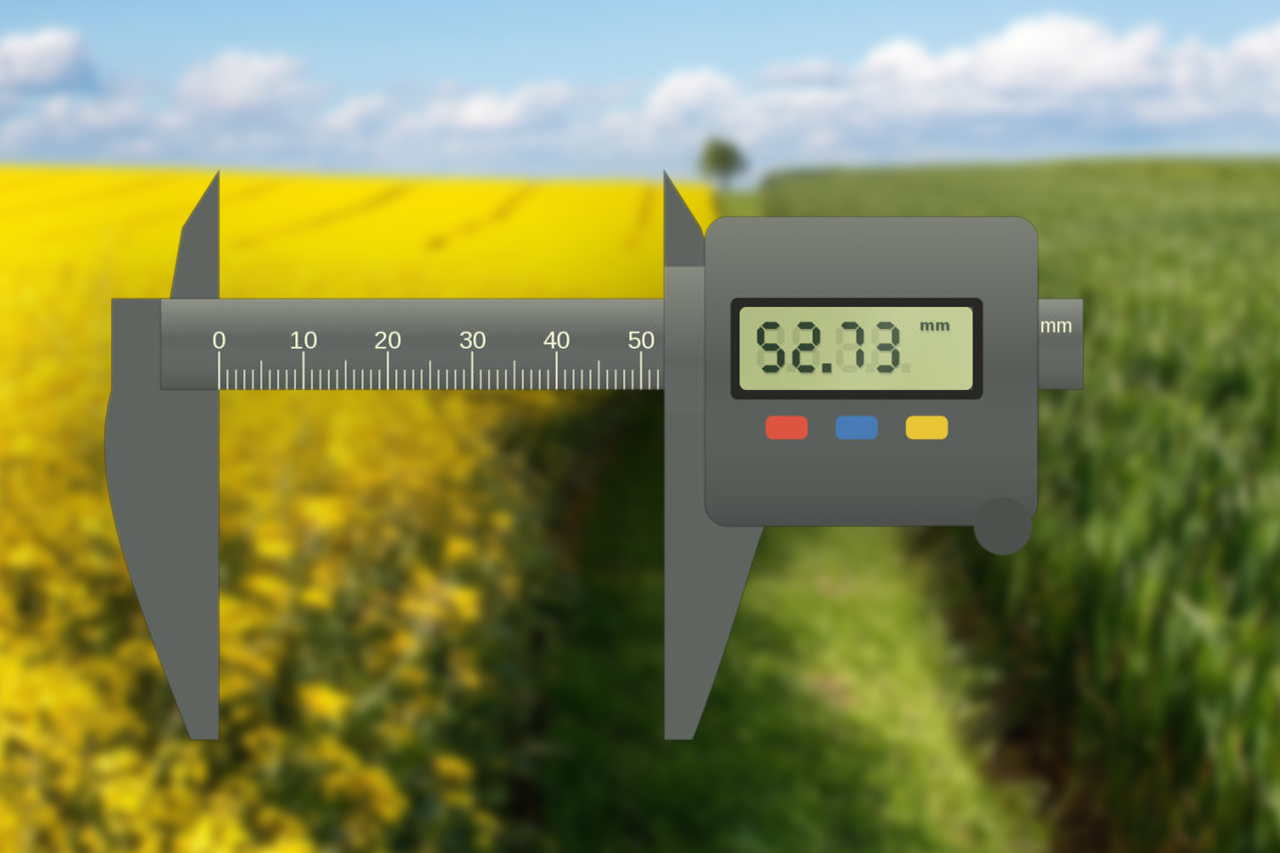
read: {"value": 52.73, "unit": "mm"}
